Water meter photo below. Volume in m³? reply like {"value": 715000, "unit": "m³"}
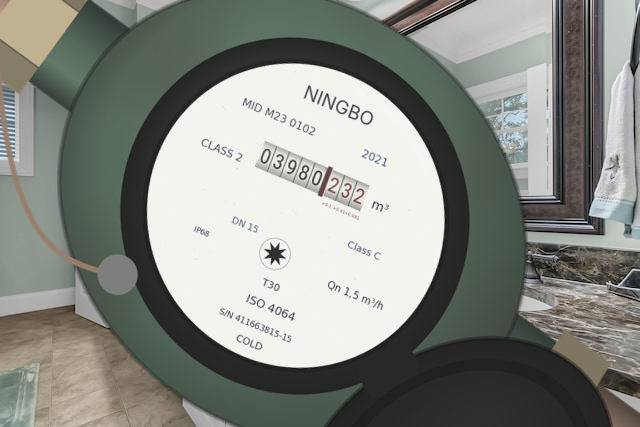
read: {"value": 3980.232, "unit": "m³"}
